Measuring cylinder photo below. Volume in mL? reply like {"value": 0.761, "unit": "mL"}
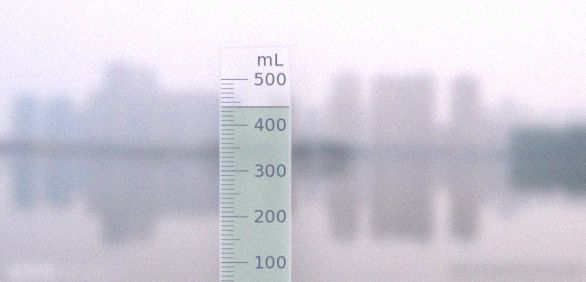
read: {"value": 440, "unit": "mL"}
